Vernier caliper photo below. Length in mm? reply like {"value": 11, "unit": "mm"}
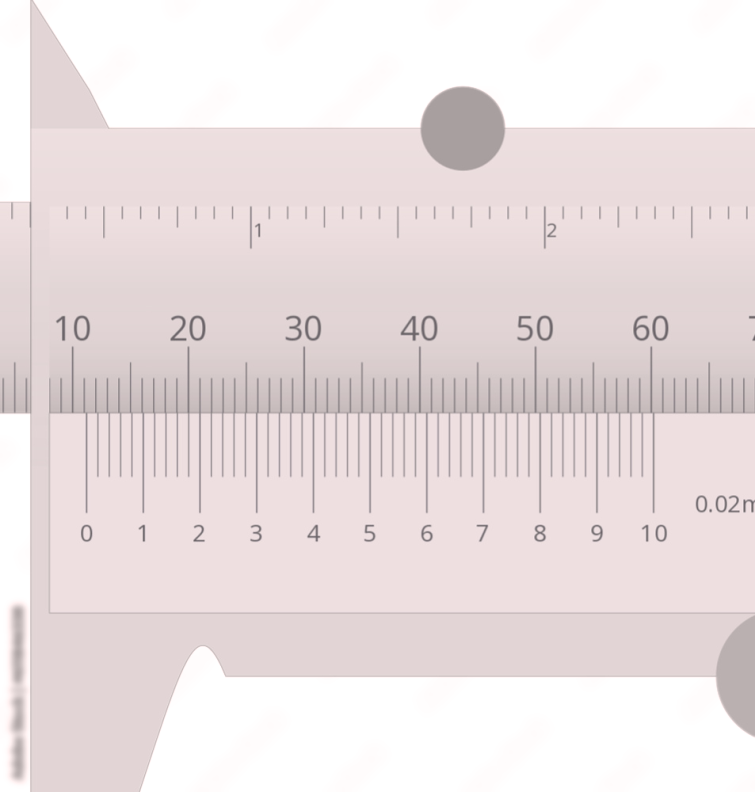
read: {"value": 11.2, "unit": "mm"}
